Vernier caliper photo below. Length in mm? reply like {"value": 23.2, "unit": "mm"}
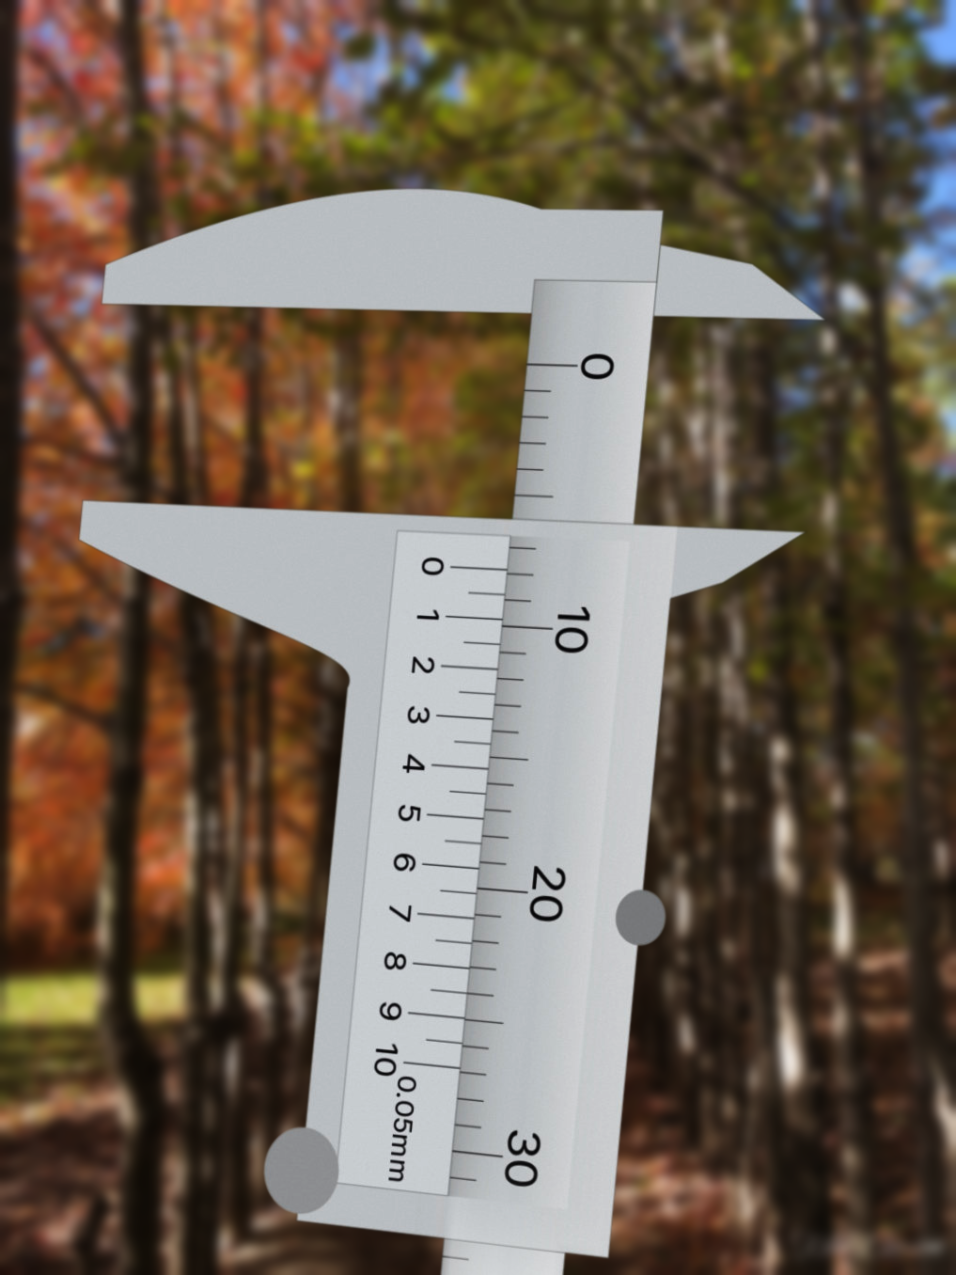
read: {"value": 7.85, "unit": "mm"}
